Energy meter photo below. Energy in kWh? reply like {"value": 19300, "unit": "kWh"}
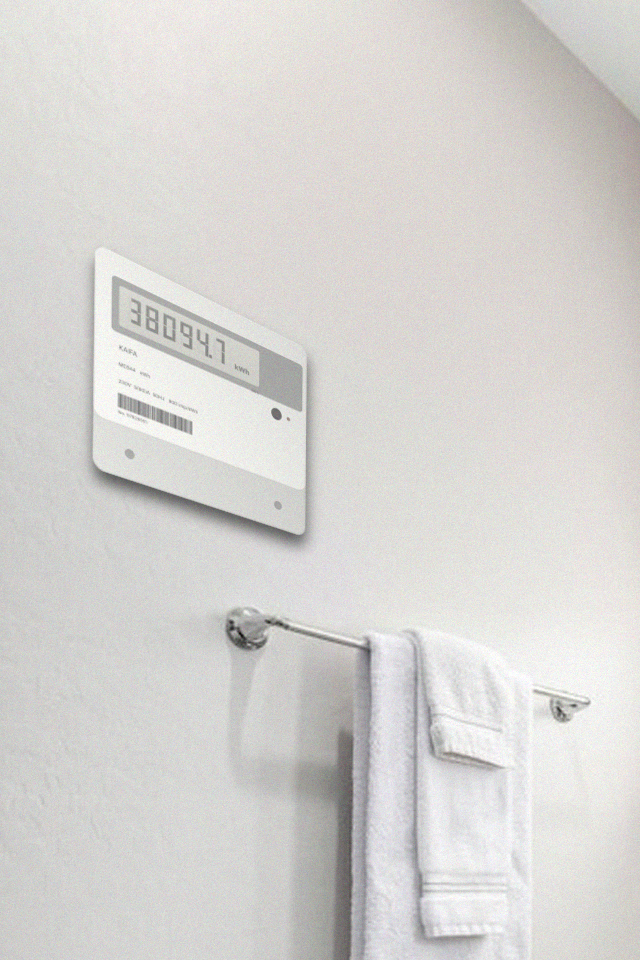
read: {"value": 38094.7, "unit": "kWh"}
